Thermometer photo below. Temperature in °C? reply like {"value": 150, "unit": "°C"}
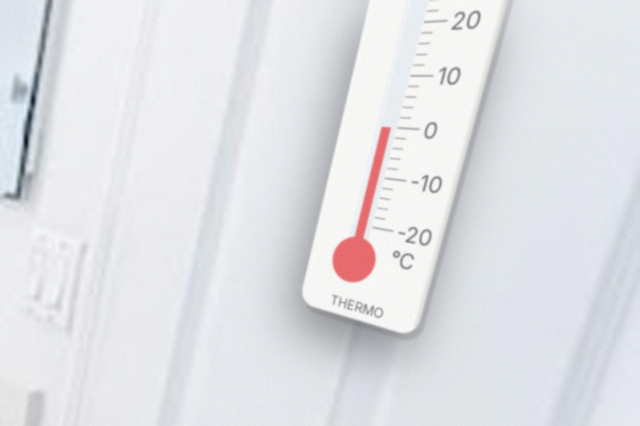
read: {"value": 0, "unit": "°C"}
